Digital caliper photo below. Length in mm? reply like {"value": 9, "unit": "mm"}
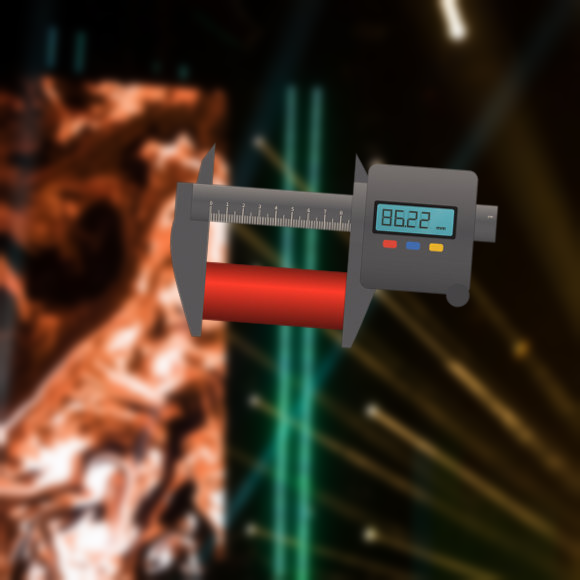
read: {"value": 86.22, "unit": "mm"}
